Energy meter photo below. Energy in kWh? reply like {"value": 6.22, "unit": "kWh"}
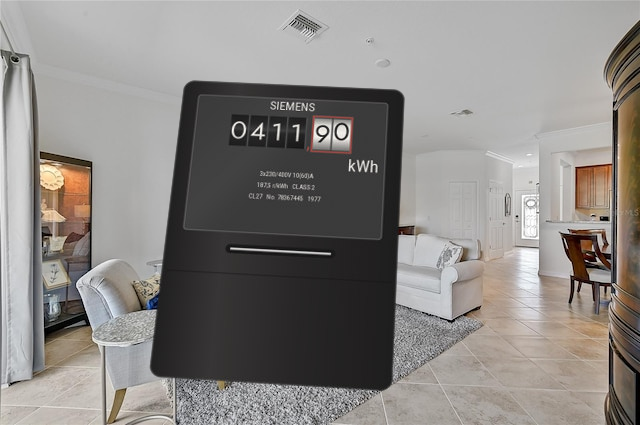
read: {"value": 411.90, "unit": "kWh"}
